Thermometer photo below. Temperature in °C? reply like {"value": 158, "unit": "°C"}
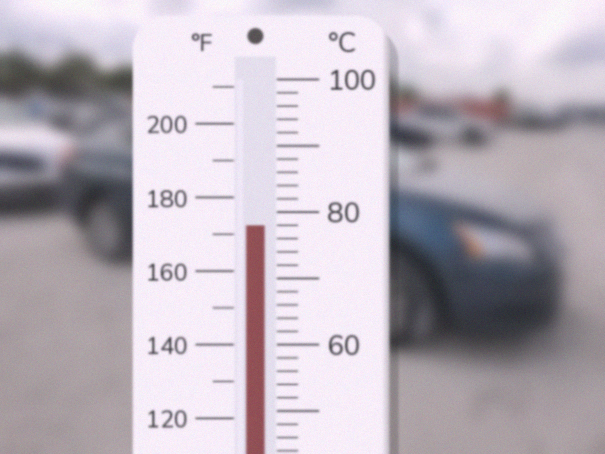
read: {"value": 78, "unit": "°C"}
